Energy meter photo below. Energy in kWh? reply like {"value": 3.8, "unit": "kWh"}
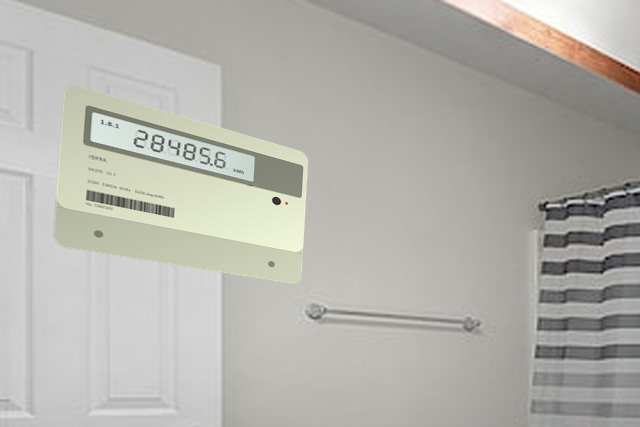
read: {"value": 28485.6, "unit": "kWh"}
